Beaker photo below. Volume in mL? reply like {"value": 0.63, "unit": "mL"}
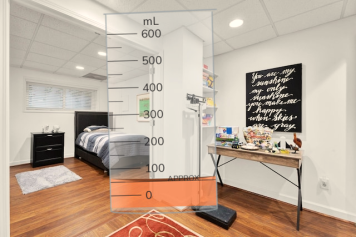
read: {"value": 50, "unit": "mL"}
